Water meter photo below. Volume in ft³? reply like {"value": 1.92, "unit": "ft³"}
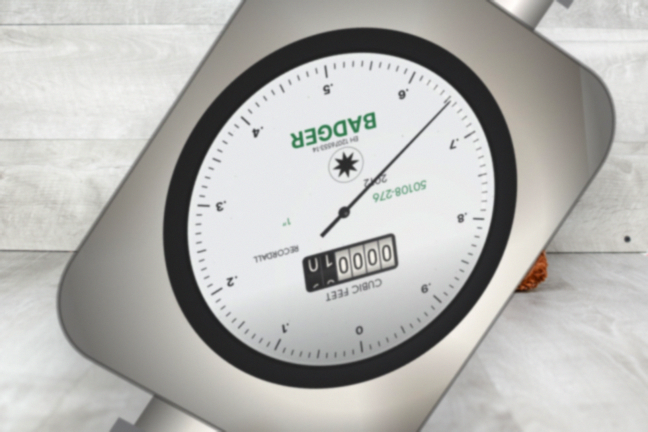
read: {"value": 9.65, "unit": "ft³"}
